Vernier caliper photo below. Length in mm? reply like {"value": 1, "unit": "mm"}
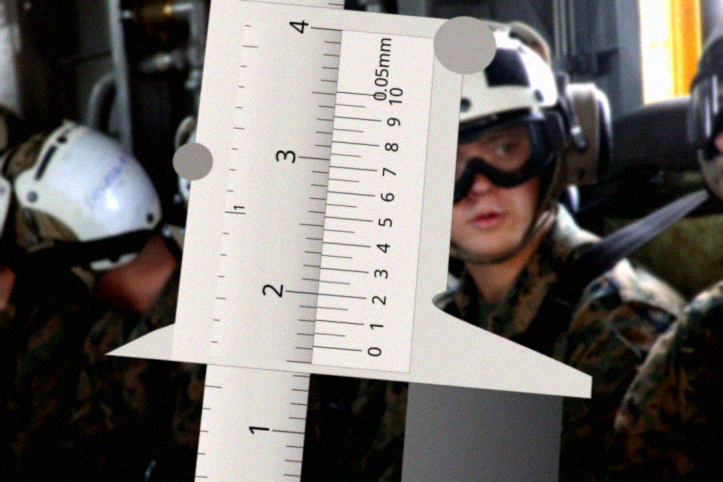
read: {"value": 16.2, "unit": "mm"}
